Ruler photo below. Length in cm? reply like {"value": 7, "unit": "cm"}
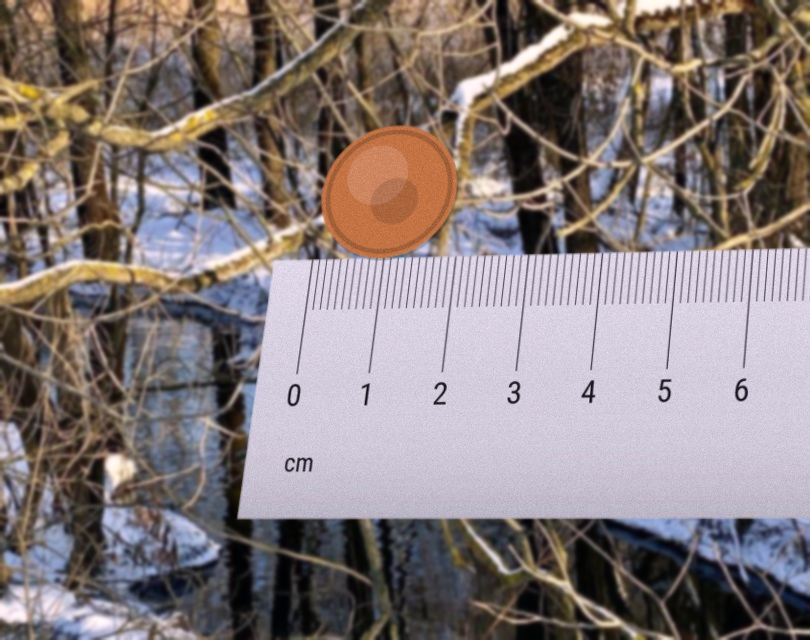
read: {"value": 1.9, "unit": "cm"}
